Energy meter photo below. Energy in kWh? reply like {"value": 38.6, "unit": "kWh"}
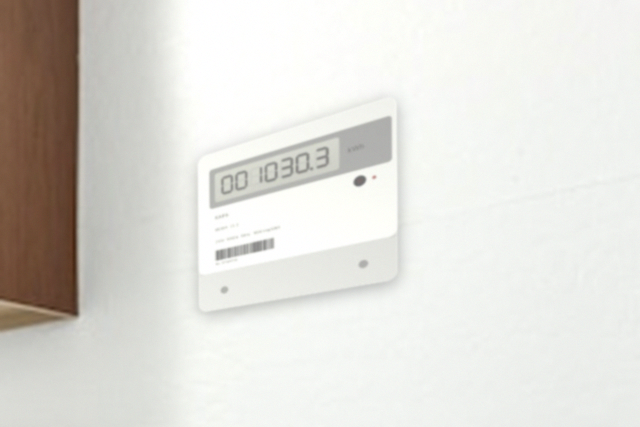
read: {"value": 1030.3, "unit": "kWh"}
